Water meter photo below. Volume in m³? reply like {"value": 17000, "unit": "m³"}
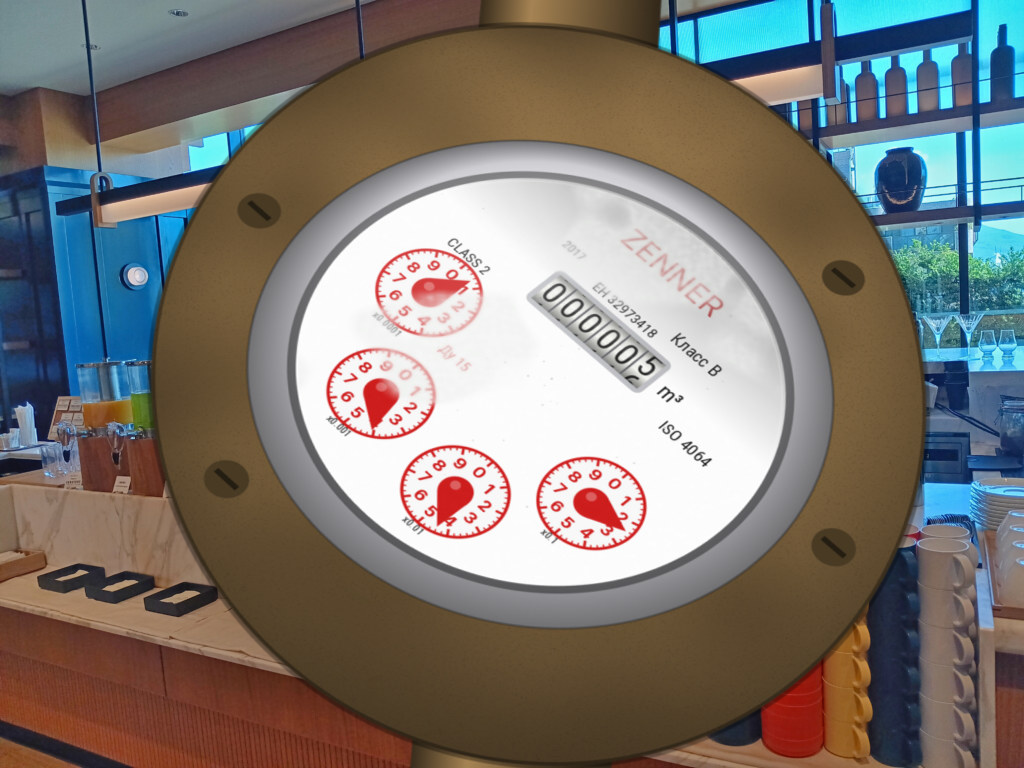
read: {"value": 5.2440, "unit": "m³"}
